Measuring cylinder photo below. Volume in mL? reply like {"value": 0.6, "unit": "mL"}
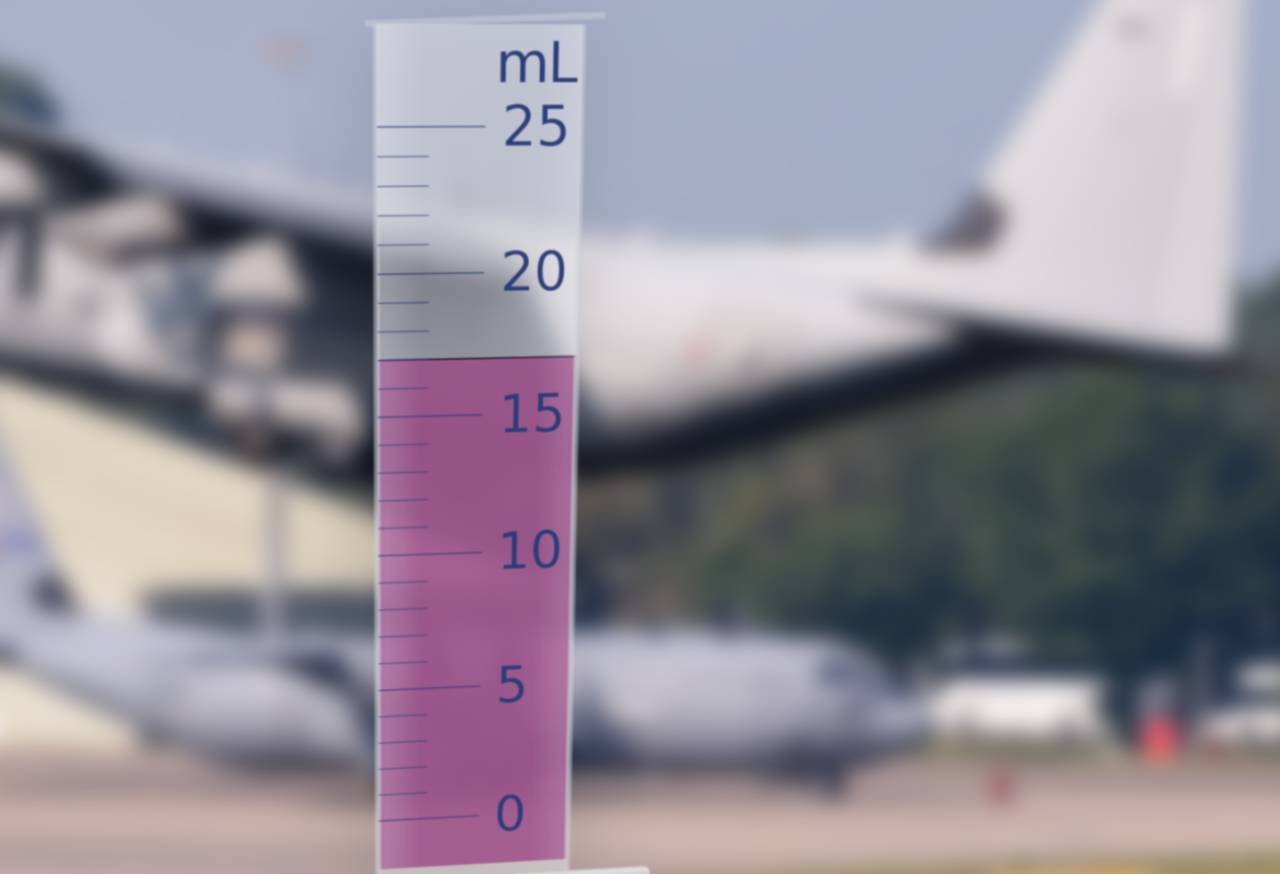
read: {"value": 17, "unit": "mL"}
